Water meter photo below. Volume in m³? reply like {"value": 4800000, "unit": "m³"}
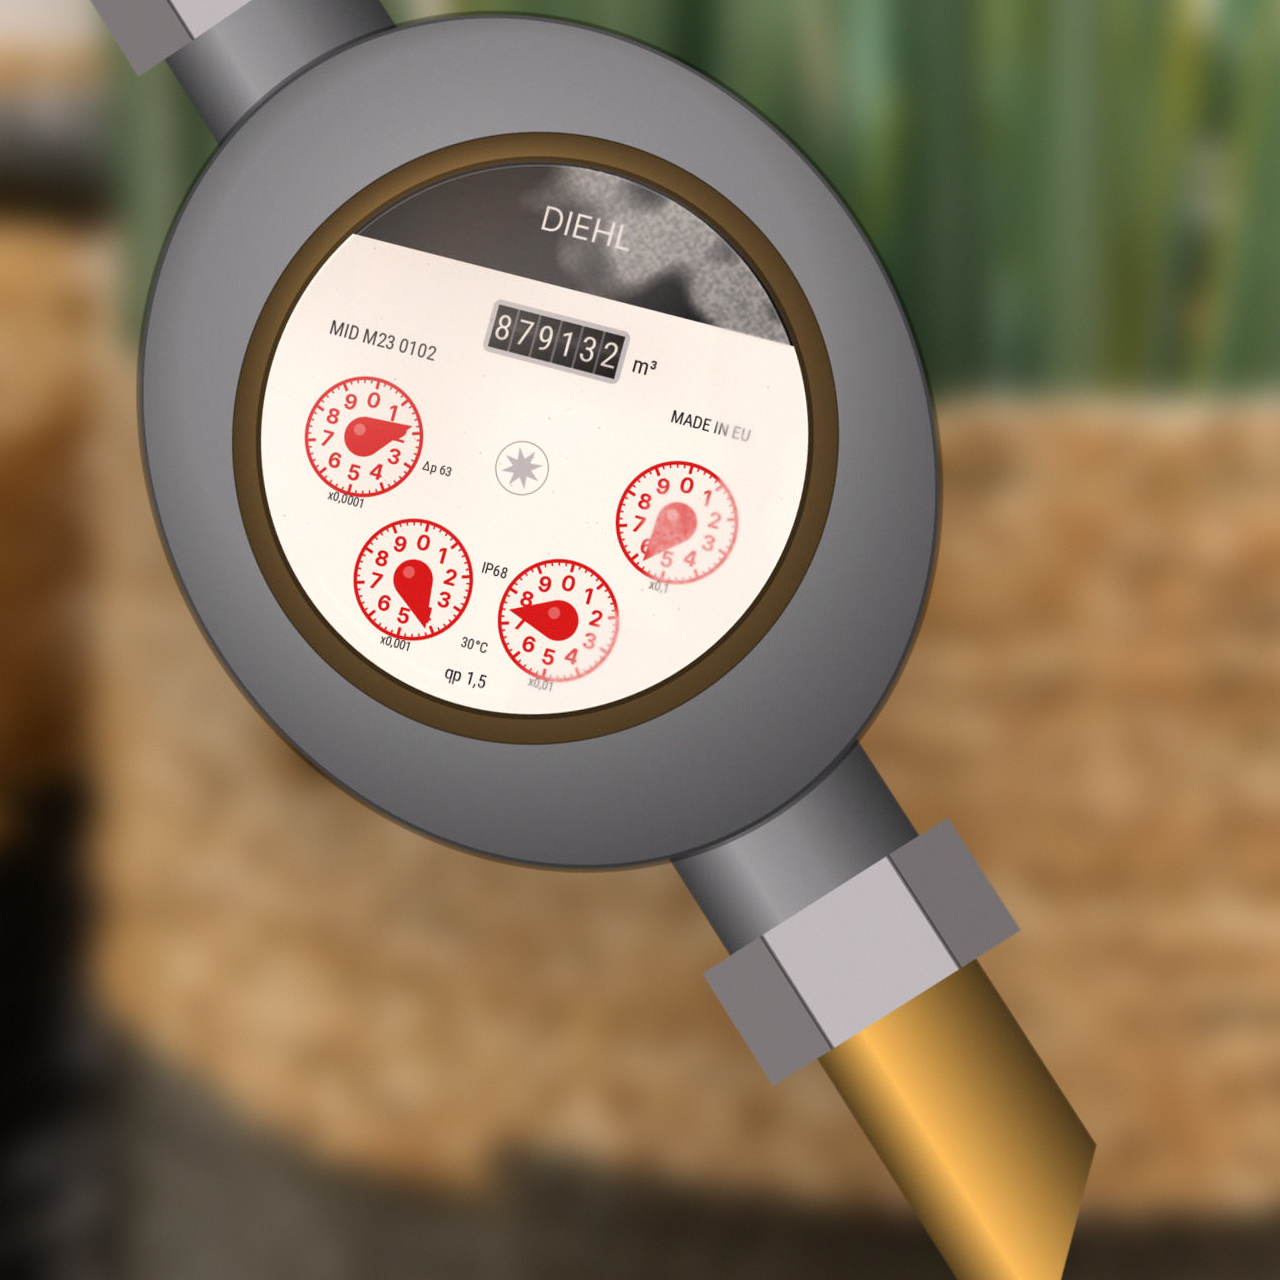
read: {"value": 879132.5741, "unit": "m³"}
